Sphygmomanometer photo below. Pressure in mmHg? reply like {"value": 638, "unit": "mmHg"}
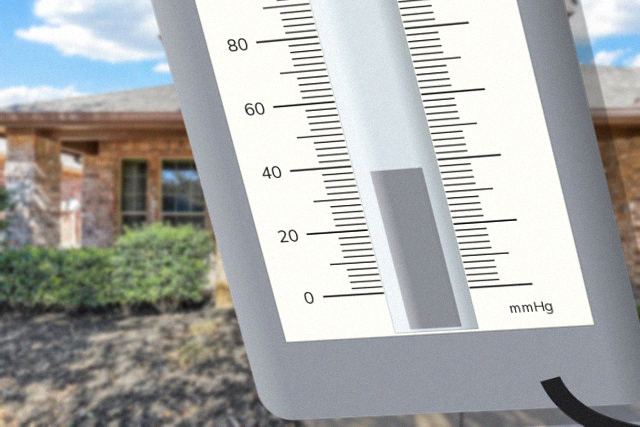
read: {"value": 38, "unit": "mmHg"}
